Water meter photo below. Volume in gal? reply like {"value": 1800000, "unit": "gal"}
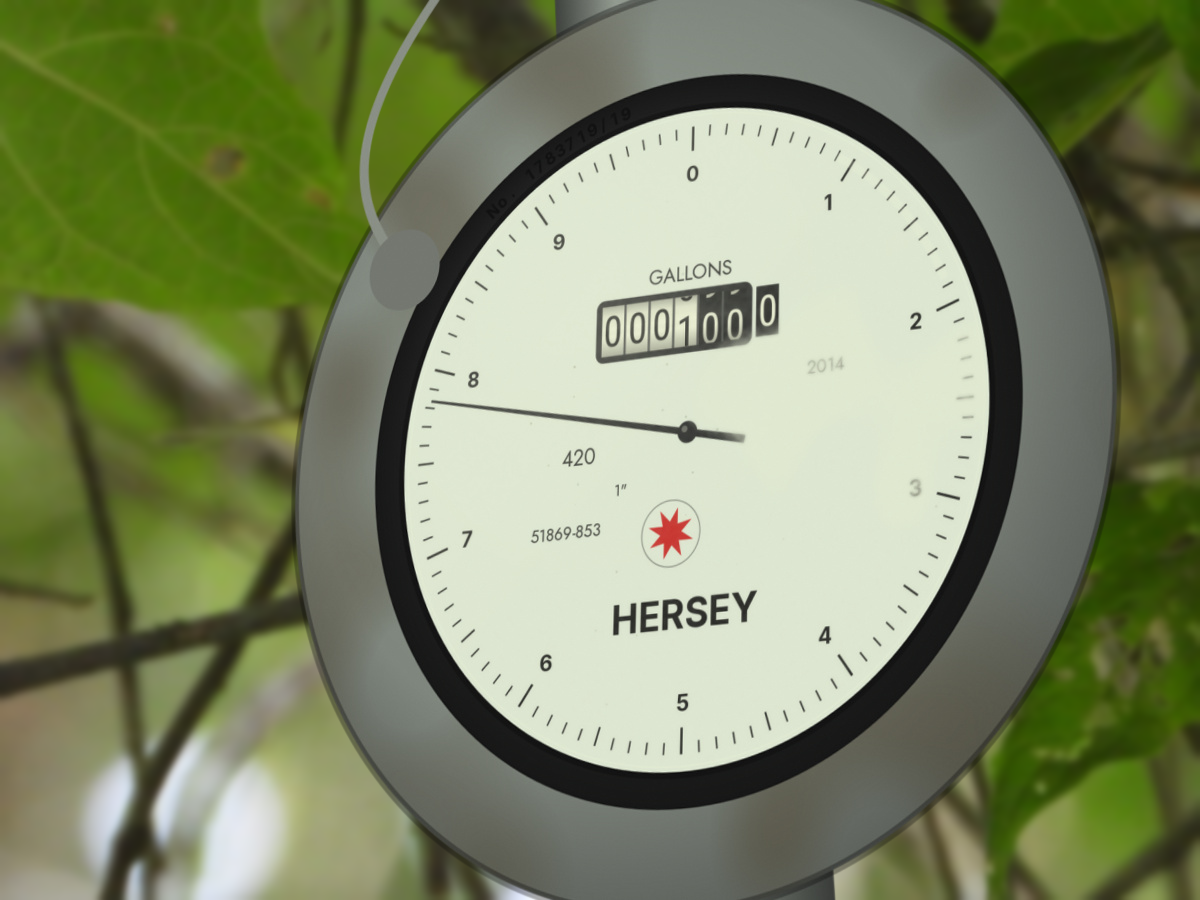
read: {"value": 997.8, "unit": "gal"}
